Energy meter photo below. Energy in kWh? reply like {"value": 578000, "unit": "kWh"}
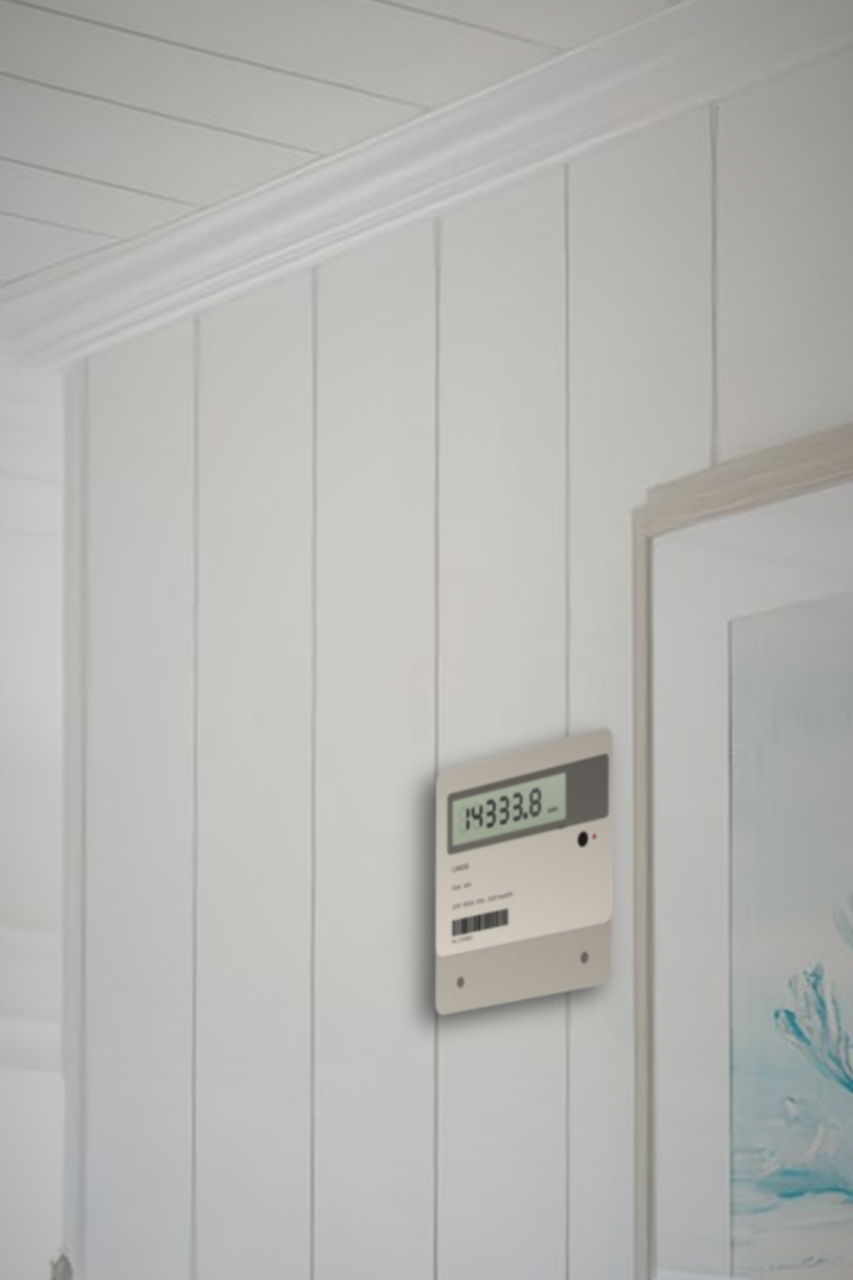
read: {"value": 14333.8, "unit": "kWh"}
